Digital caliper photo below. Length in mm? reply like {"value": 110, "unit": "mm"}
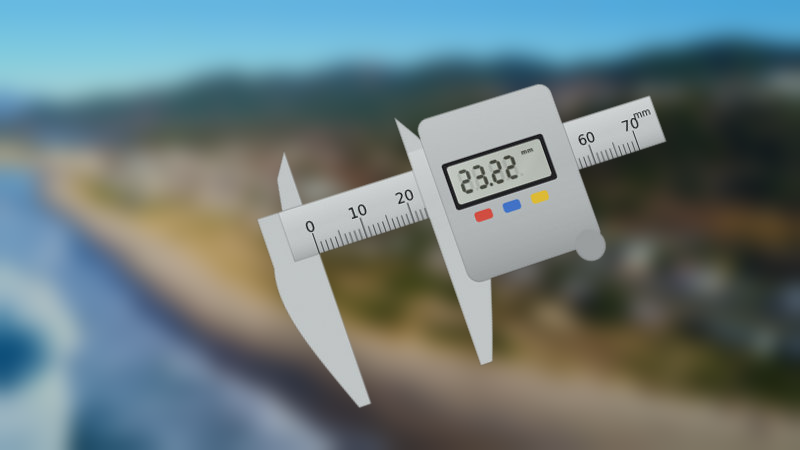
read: {"value": 23.22, "unit": "mm"}
